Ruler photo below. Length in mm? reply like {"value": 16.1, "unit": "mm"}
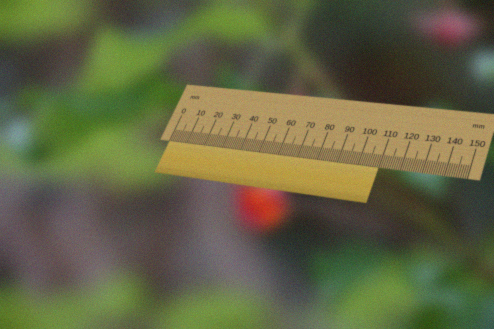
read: {"value": 110, "unit": "mm"}
